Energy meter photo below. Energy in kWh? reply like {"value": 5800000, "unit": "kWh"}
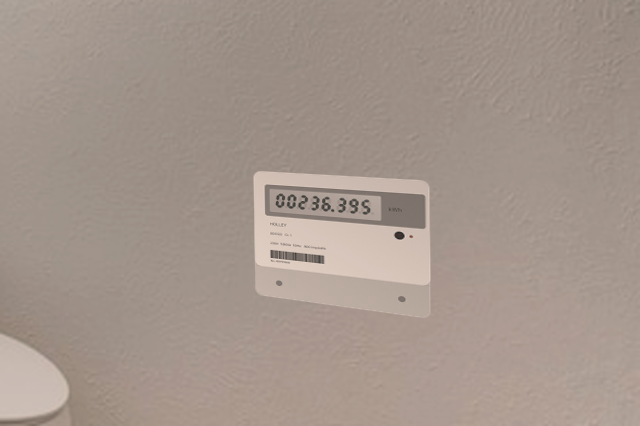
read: {"value": 236.395, "unit": "kWh"}
